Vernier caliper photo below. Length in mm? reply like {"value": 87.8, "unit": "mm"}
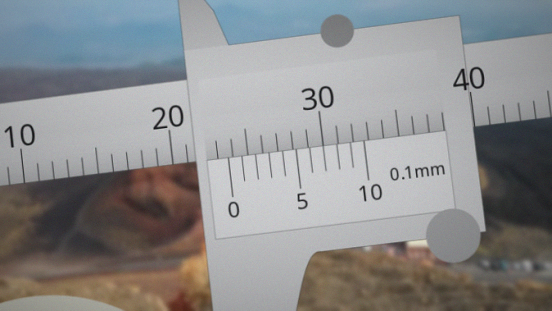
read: {"value": 23.7, "unit": "mm"}
